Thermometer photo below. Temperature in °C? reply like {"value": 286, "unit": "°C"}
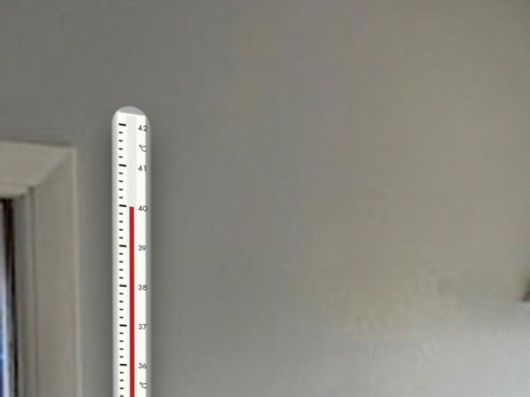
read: {"value": 40, "unit": "°C"}
